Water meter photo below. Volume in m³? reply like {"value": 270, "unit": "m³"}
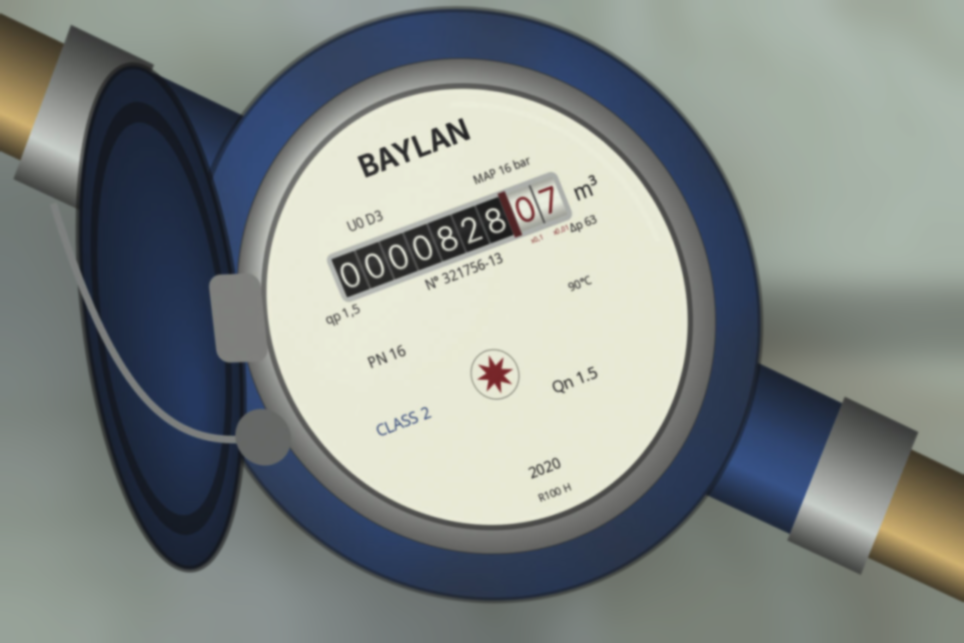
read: {"value": 828.07, "unit": "m³"}
